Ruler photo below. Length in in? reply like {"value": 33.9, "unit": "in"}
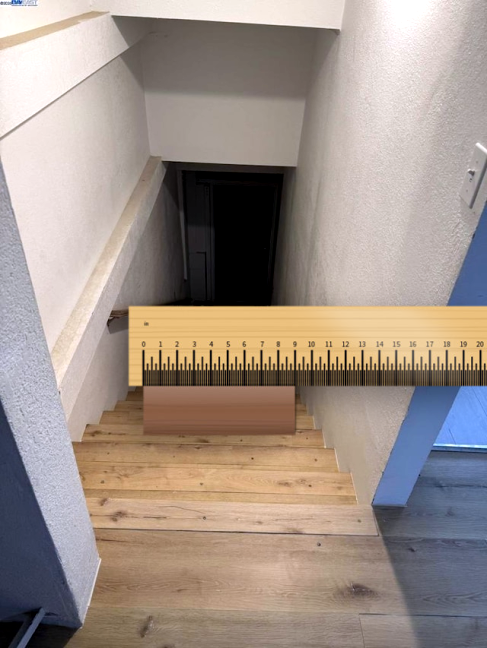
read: {"value": 9, "unit": "in"}
